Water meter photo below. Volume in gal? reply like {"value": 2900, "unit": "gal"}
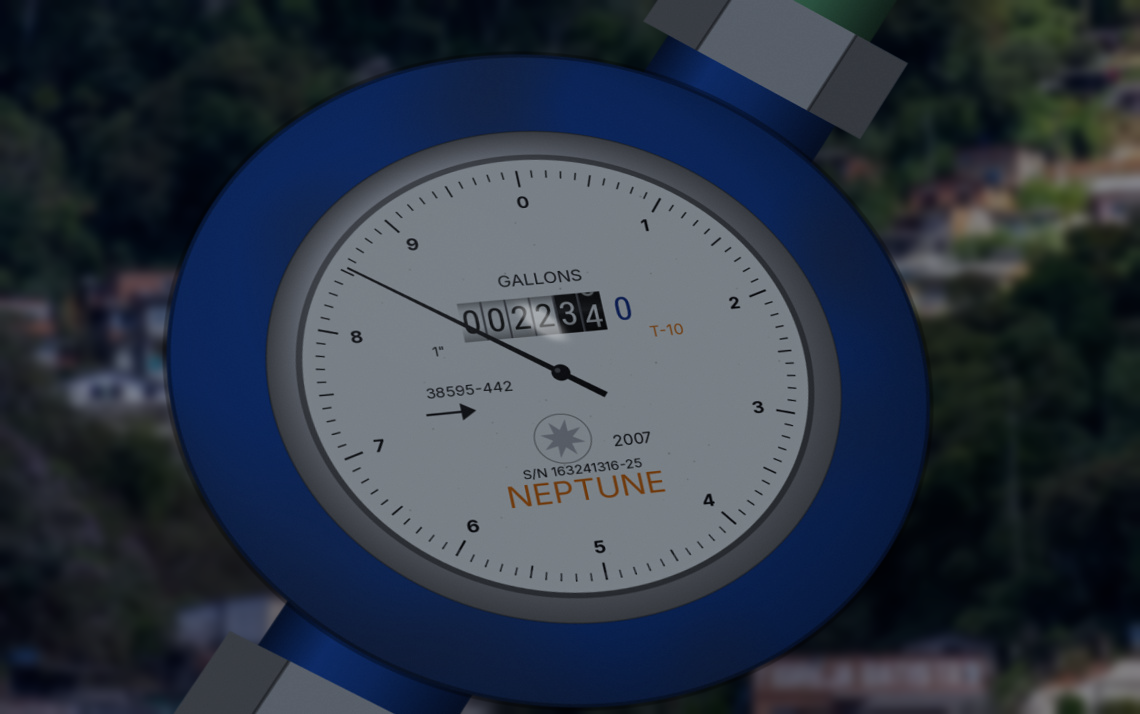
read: {"value": 22338.5, "unit": "gal"}
